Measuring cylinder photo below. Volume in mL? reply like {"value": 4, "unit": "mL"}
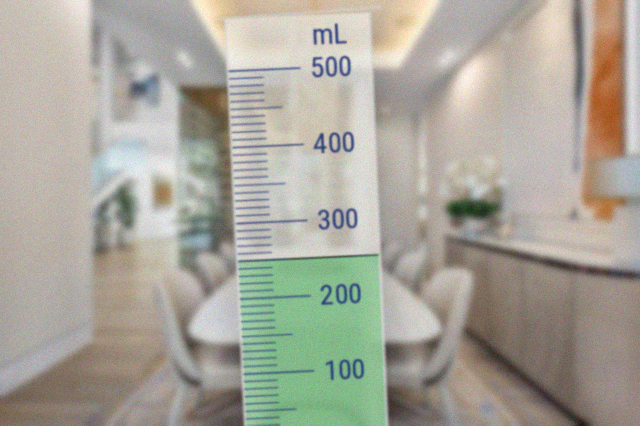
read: {"value": 250, "unit": "mL"}
